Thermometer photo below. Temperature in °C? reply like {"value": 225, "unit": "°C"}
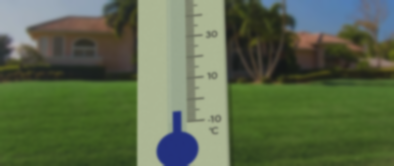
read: {"value": -5, "unit": "°C"}
